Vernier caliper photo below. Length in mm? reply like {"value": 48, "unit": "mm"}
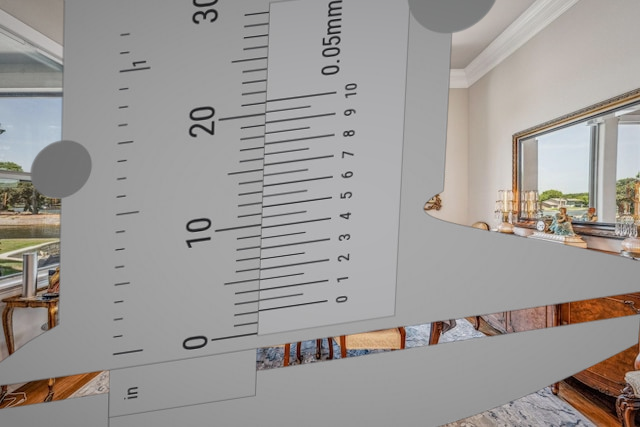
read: {"value": 2.1, "unit": "mm"}
